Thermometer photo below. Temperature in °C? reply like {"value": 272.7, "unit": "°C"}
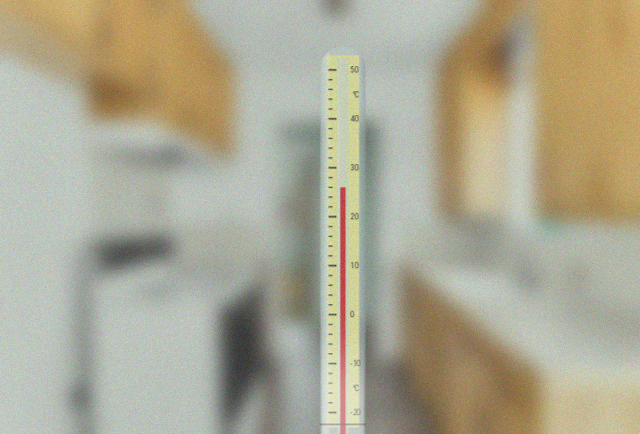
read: {"value": 26, "unit": "°C"}
